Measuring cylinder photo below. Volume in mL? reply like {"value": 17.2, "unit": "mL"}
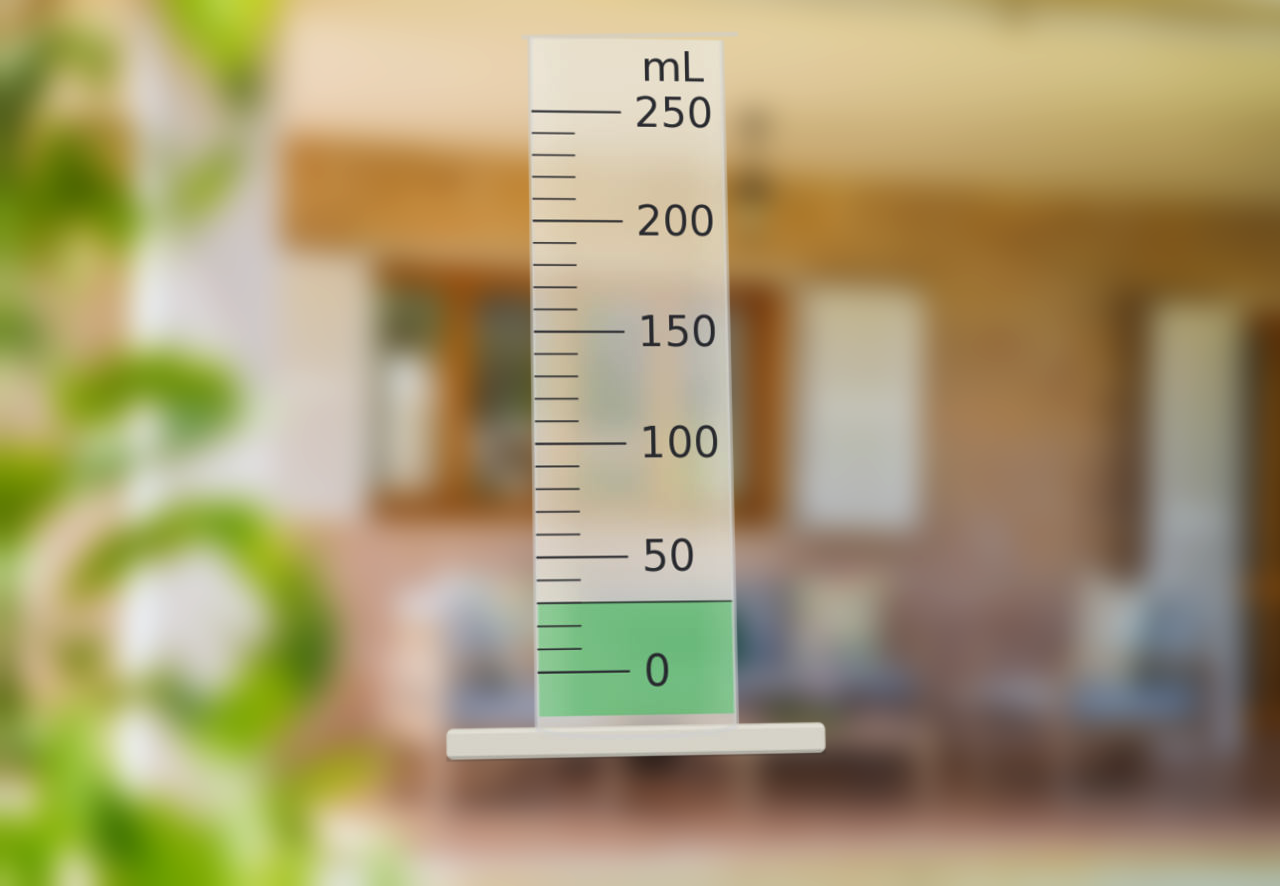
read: {"value": 30, "unit": "mL"}
